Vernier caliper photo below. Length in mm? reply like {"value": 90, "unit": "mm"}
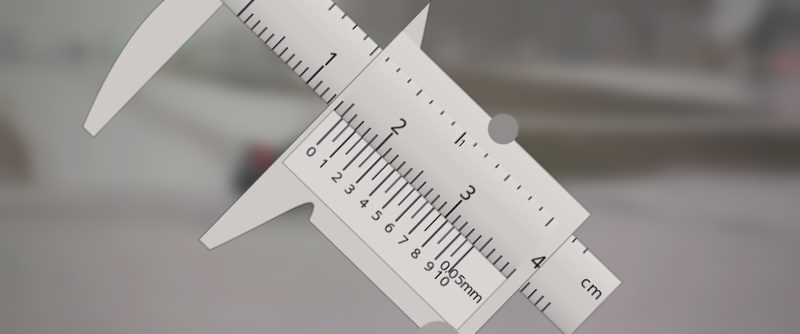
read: {"value": 15.2, "unit": "mm"}
